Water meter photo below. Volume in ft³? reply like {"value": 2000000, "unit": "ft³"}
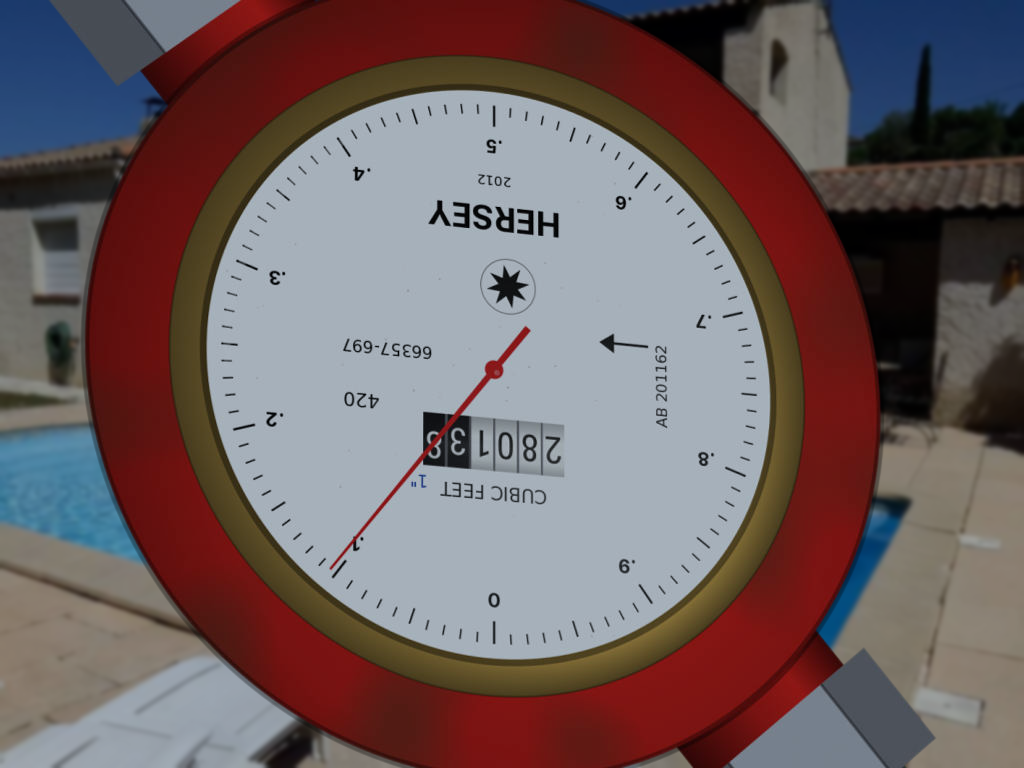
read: {"value": 280138.10, "unit": "ft³"}
